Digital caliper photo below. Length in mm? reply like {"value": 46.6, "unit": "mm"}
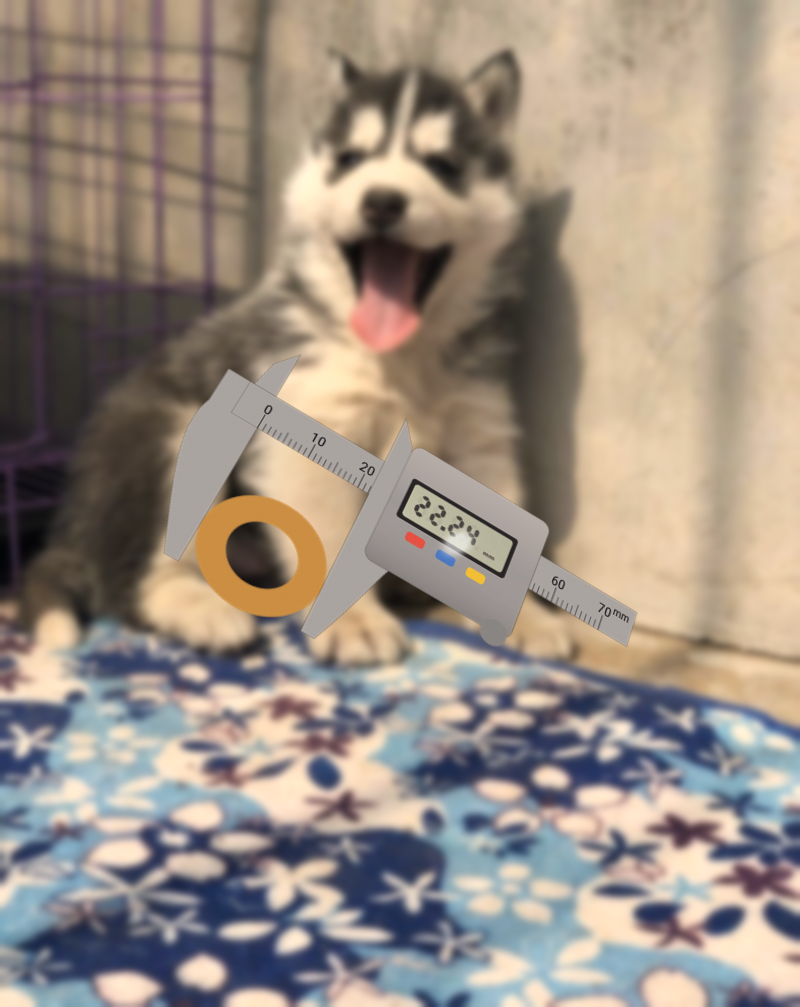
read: {"value": 22.24, "unit": "mm"}
